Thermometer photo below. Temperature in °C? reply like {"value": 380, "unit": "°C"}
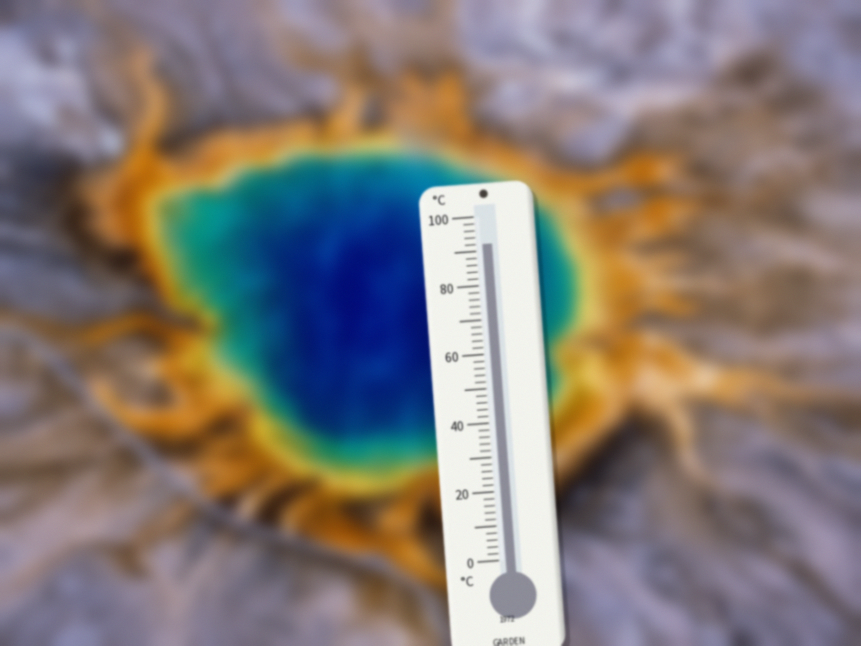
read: {"value": 92, "unit": "°C"}
